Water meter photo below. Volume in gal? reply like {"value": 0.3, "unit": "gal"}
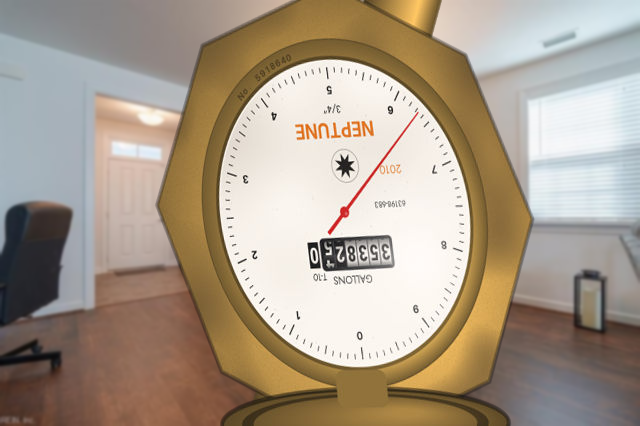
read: {"value": 3538246.3, "unit": "gal"}
